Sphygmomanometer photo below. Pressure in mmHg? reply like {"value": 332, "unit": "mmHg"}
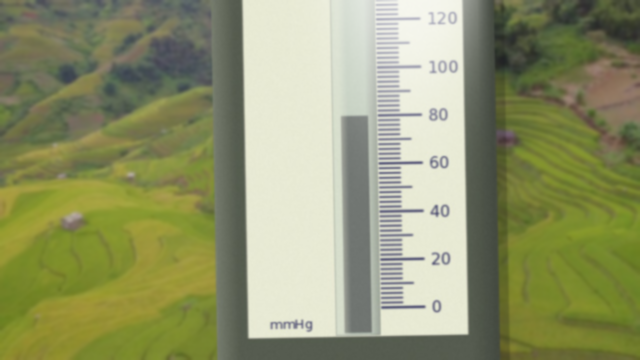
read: {"value": 80, "unit": "mmHg"}
